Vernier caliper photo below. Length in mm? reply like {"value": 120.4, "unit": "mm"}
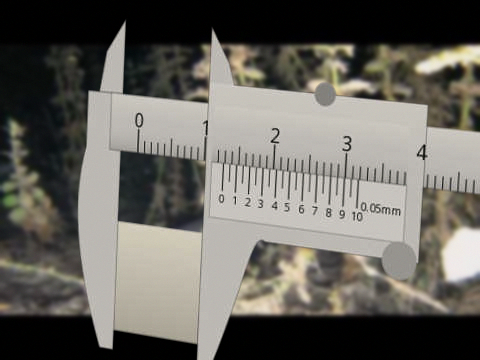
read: {"value": 12.8, "unit": "mm"}
